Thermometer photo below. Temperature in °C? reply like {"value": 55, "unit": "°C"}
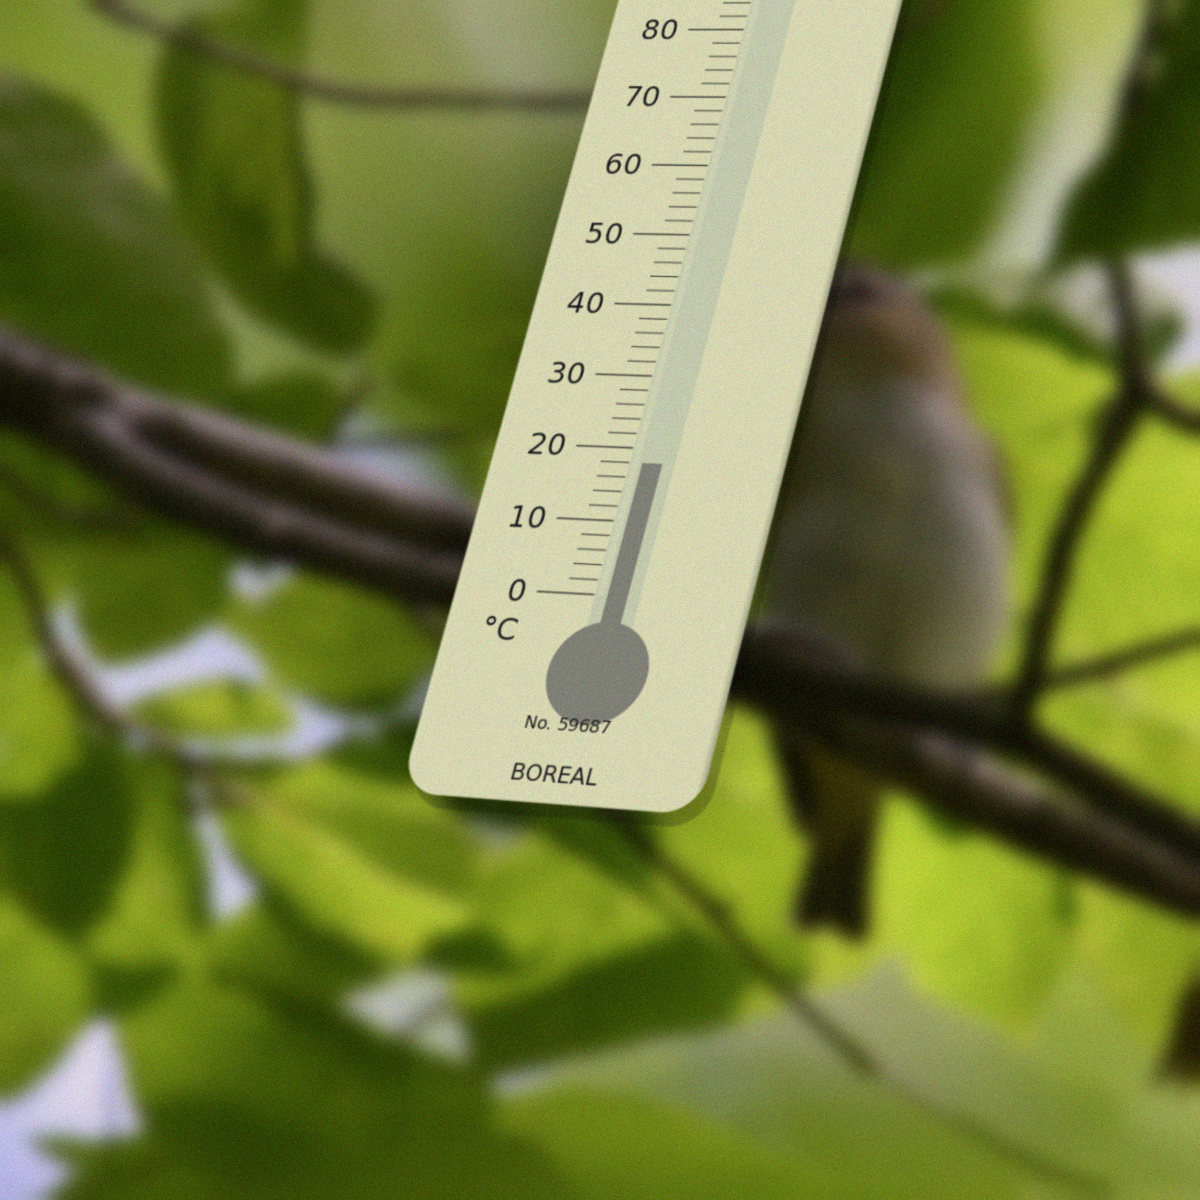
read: {"value": 18, "unit": "°C"}
